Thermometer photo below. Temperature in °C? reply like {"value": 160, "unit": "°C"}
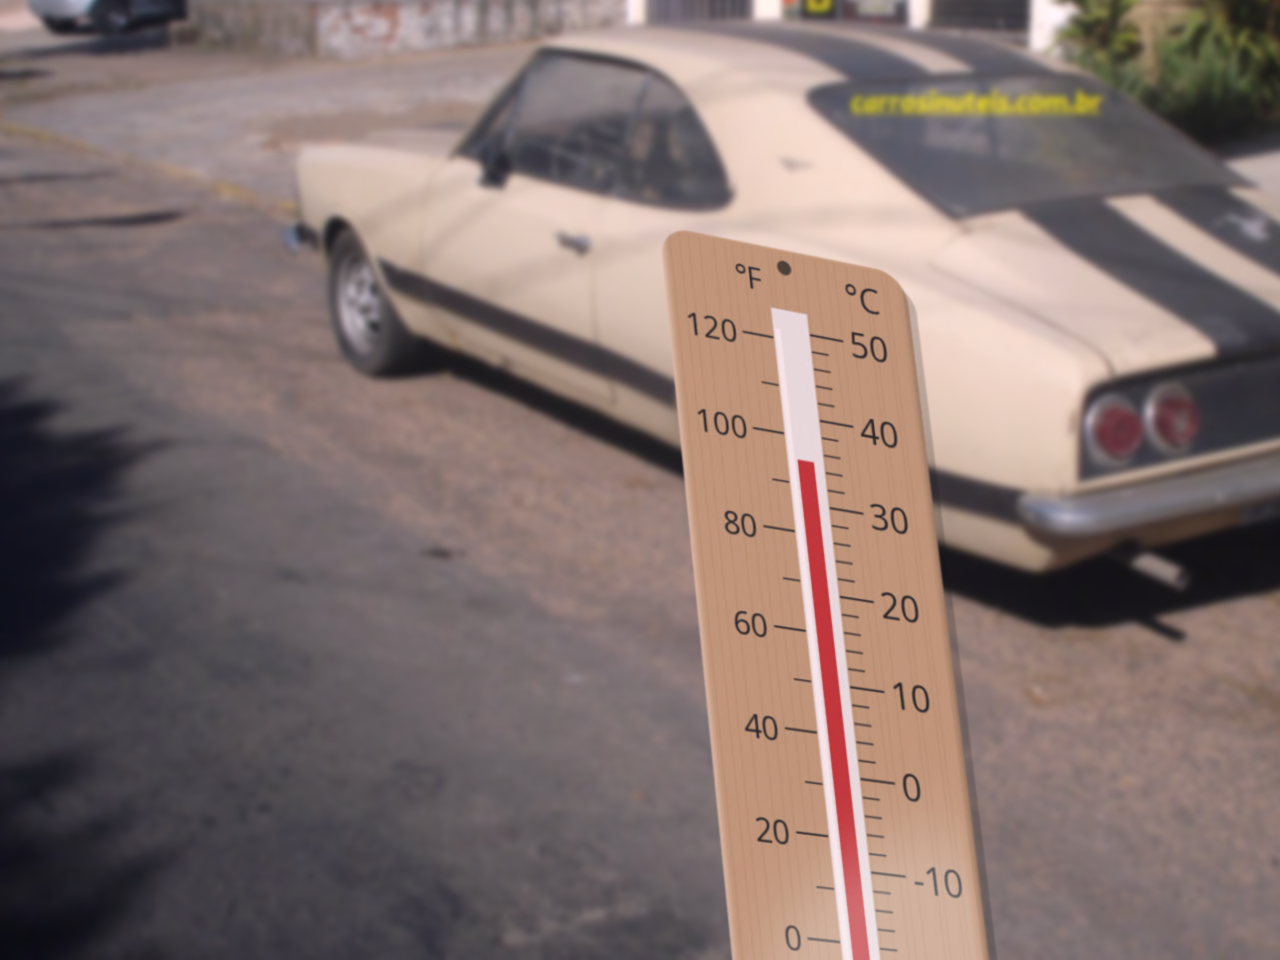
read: {"value": 35, "unit": "°C"}
